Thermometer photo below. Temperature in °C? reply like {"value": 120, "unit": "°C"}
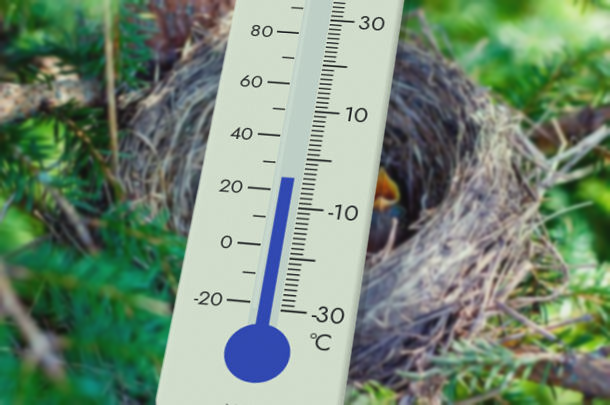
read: {"value": -4, "unit": "°C"}
